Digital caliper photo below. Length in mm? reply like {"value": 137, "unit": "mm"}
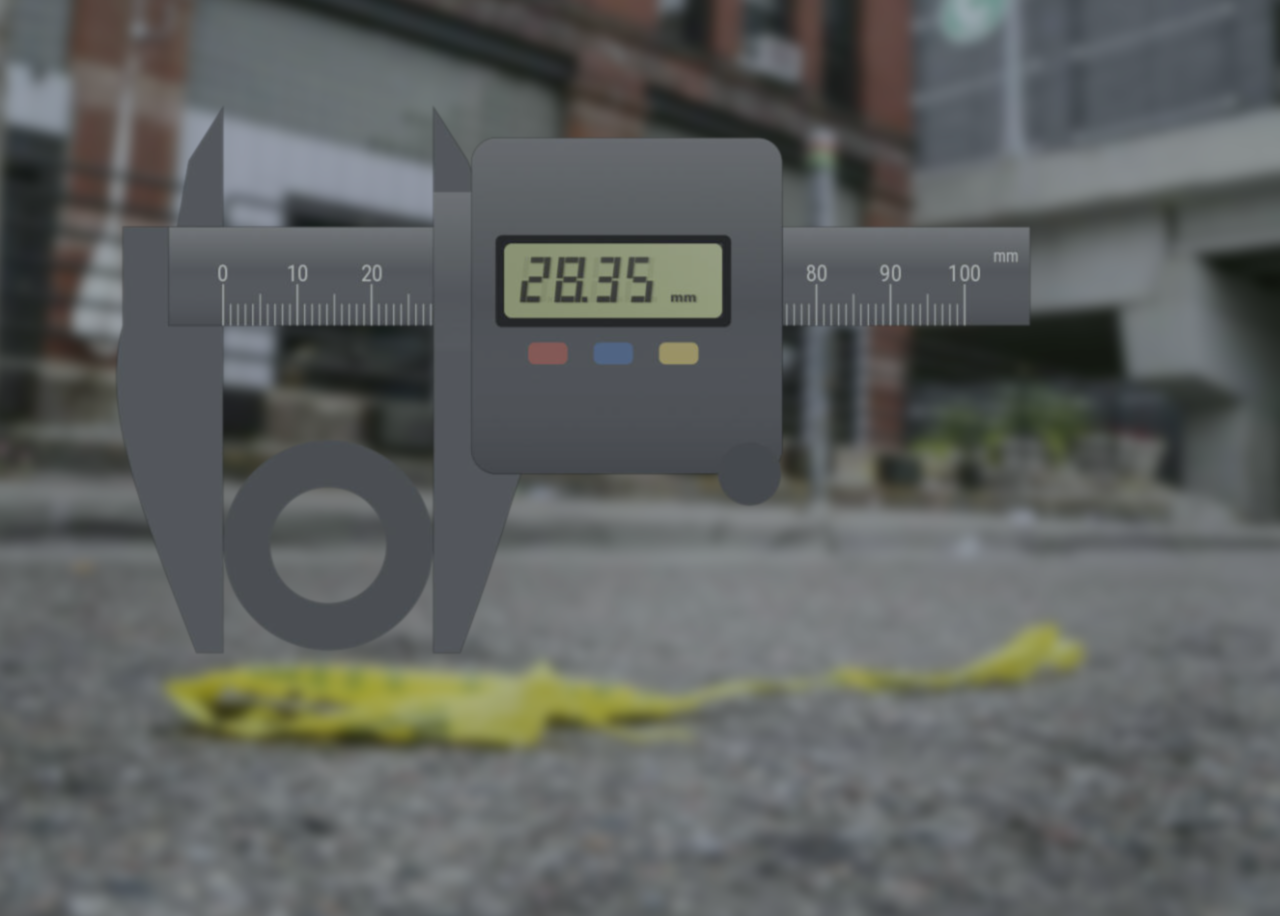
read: {"value": 28.35, "unit": "mm"}
